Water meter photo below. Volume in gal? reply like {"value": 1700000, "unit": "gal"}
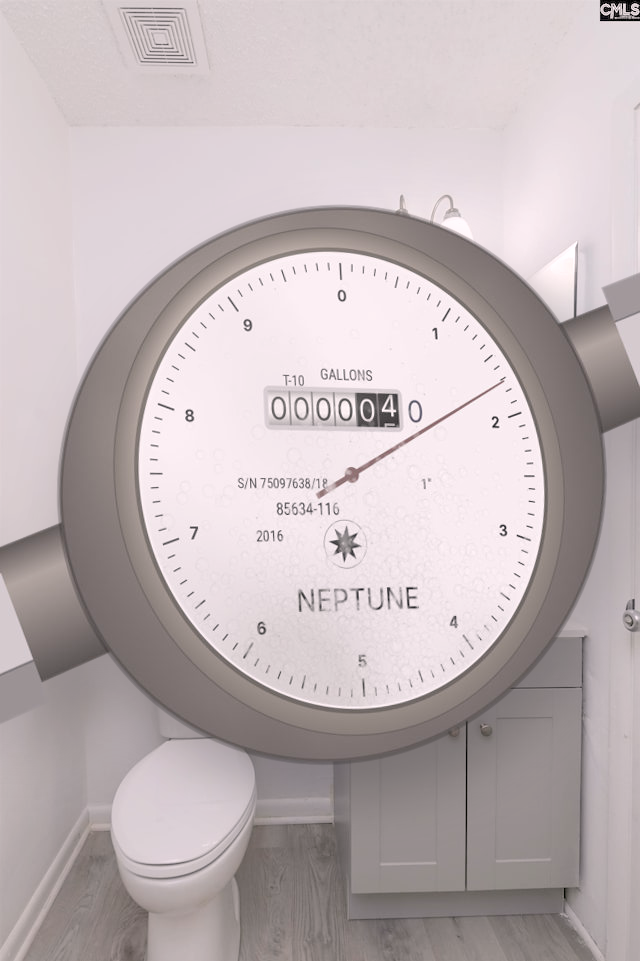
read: {"value": 41.7, "unit": "gal"}
